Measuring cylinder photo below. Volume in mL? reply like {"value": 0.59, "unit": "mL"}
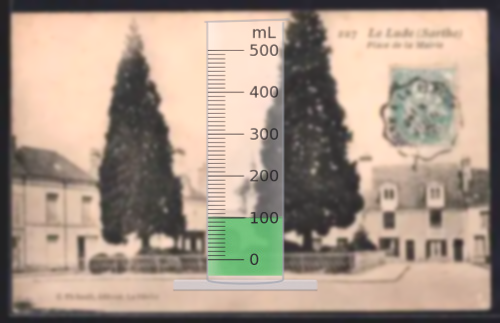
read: {"value": 100, "unit": "mL"}
